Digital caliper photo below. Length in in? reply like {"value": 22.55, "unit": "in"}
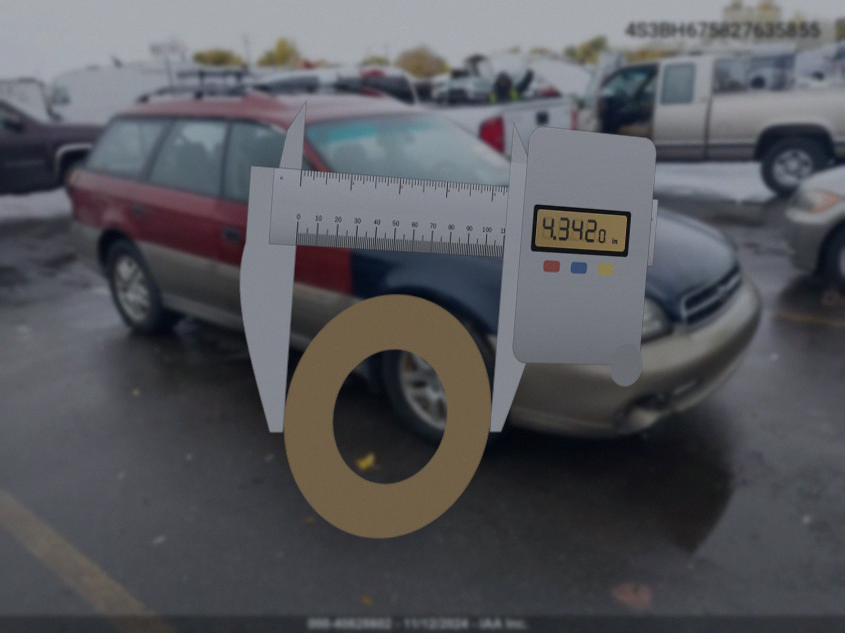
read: {"value": 4.3420, "unit": "in"}
